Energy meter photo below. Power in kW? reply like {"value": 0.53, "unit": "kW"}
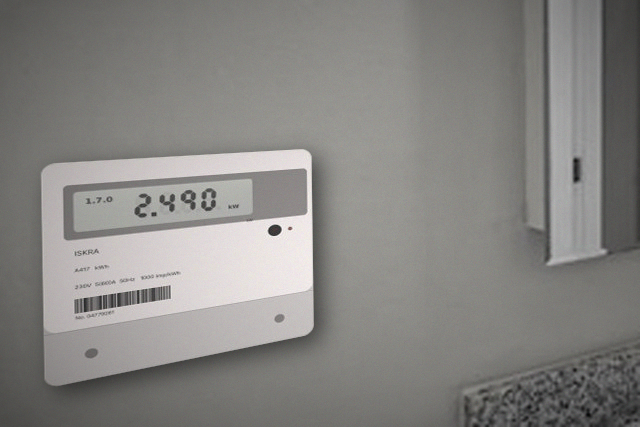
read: {"value": 2.490, "unit": "kW"}
